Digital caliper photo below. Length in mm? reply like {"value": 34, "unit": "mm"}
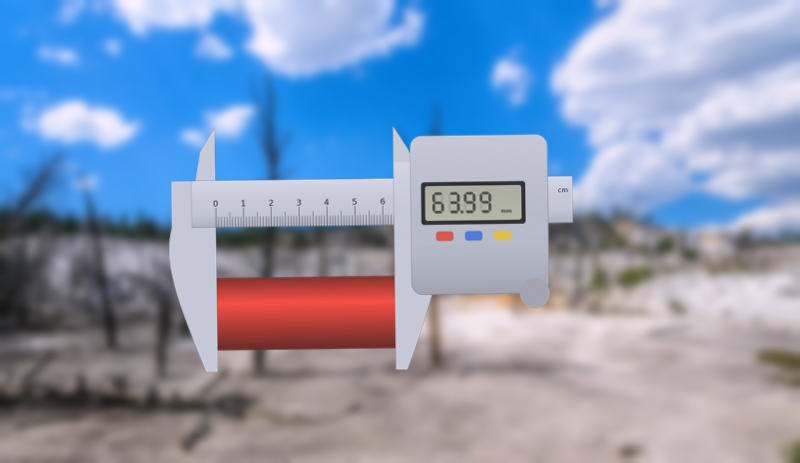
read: {"value": 63.99, "unit": "mm"}
